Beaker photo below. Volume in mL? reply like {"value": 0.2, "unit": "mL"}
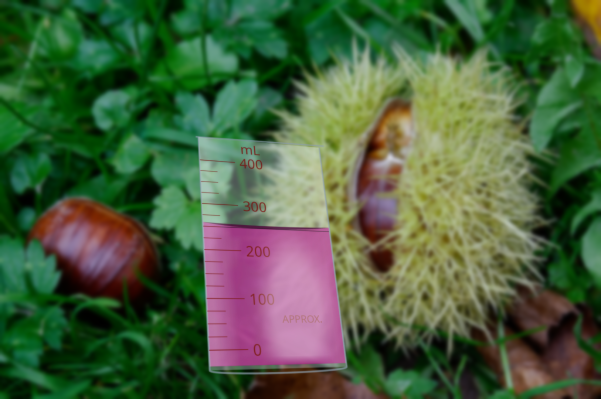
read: {"value": 250, "unit": "mL"}
